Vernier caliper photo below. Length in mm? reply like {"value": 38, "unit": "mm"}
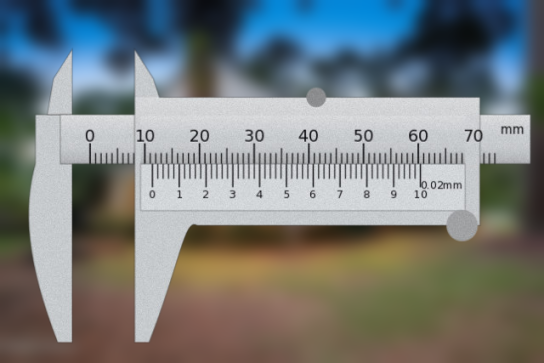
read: {"value": 11.4, "unit": "mm"}
